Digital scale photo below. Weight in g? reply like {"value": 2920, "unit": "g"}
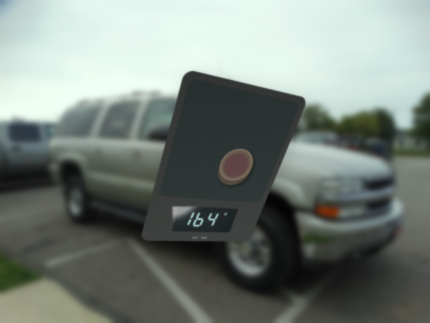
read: {"value": 164, "unit": "g"}
